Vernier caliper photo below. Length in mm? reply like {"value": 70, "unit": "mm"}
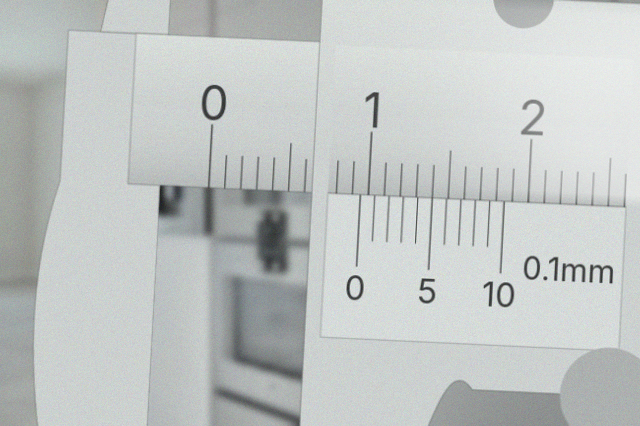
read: {"value": 9.5, "unit": "mm"}
